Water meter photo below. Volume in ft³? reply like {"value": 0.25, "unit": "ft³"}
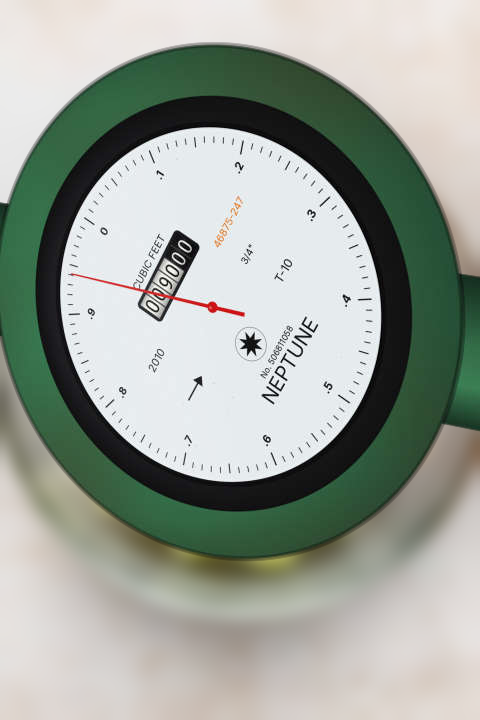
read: {"value": 8999.94, "unit": "ft³"}
